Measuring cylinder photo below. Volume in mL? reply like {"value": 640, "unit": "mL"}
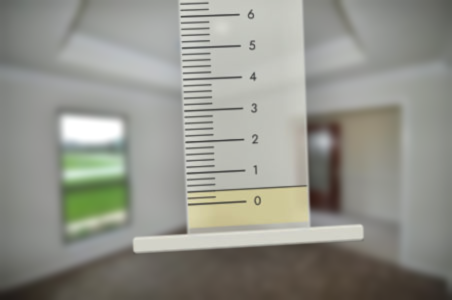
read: {"value": 0.4, "unit": "mL"}
